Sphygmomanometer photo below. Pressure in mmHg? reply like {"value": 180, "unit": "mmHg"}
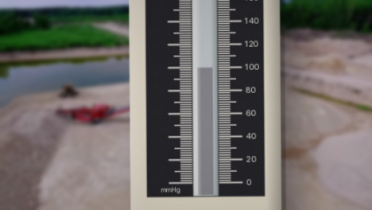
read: {"value": 100, "unit": "mmHg"}
